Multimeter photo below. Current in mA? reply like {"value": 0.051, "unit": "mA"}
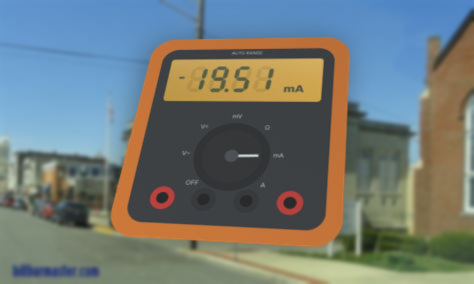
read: {"value": -19.51, "unit": "mA"}
